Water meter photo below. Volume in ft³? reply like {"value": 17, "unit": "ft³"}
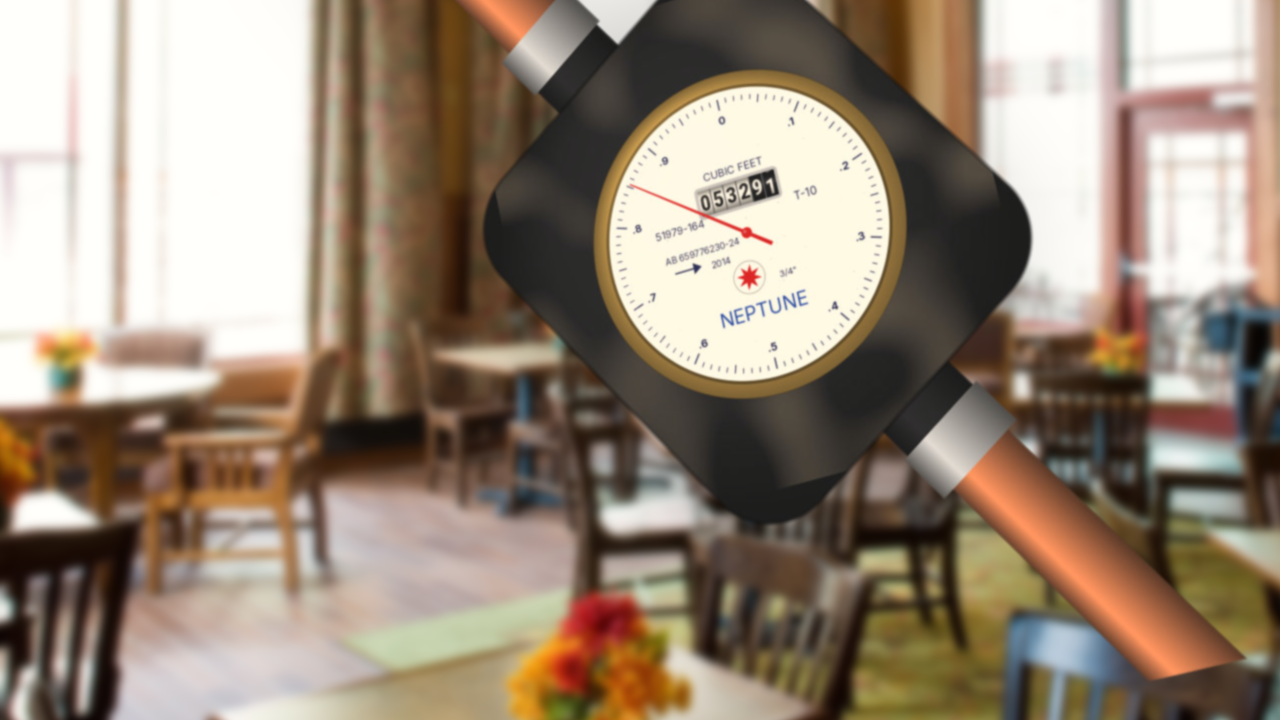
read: {"value": 53290.85, "unit": "ft³"}
